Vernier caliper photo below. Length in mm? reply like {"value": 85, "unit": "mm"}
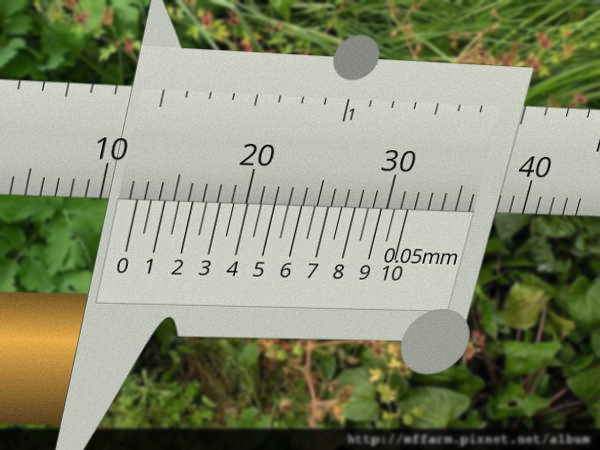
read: {"value": 12.5, "unit": "mm"}
